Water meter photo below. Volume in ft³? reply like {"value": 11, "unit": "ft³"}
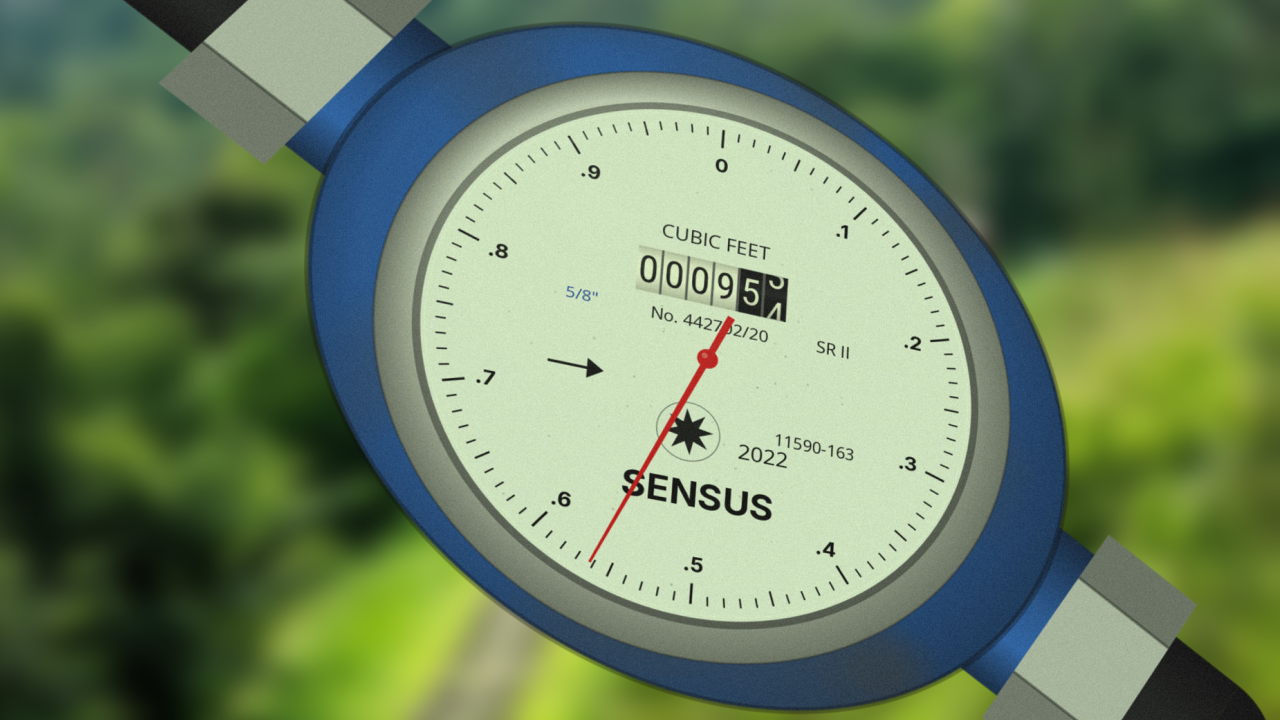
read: {"value": 953.56, "unit": "ft³"}
